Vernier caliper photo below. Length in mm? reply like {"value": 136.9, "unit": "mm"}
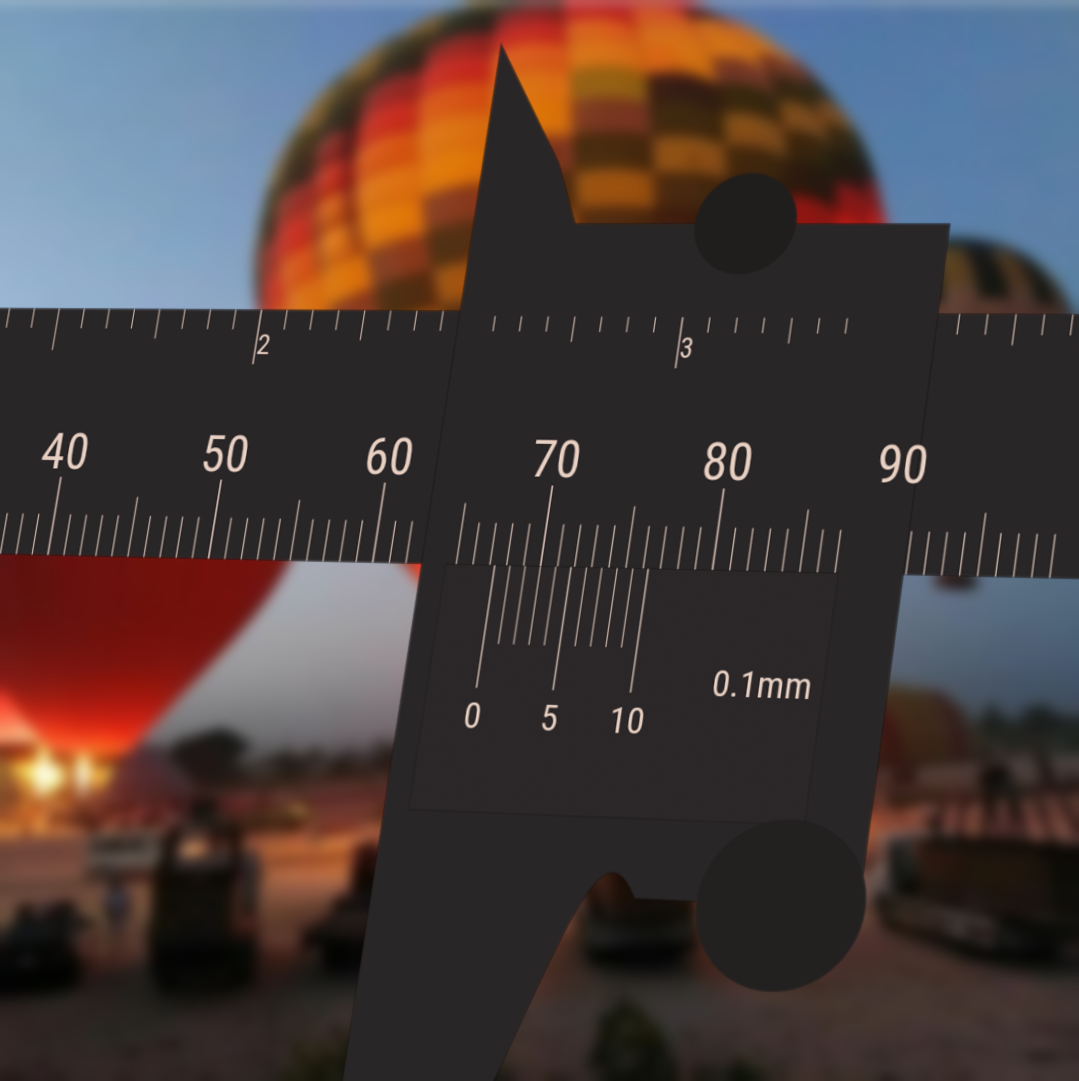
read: {"value": 67.3, "unit": "mm"}
